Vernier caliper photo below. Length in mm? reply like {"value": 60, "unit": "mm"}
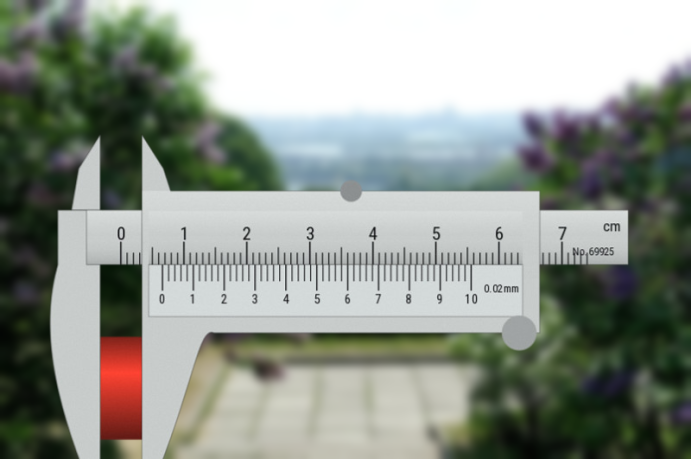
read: {"value": 6.6, "unit": "mm"}
